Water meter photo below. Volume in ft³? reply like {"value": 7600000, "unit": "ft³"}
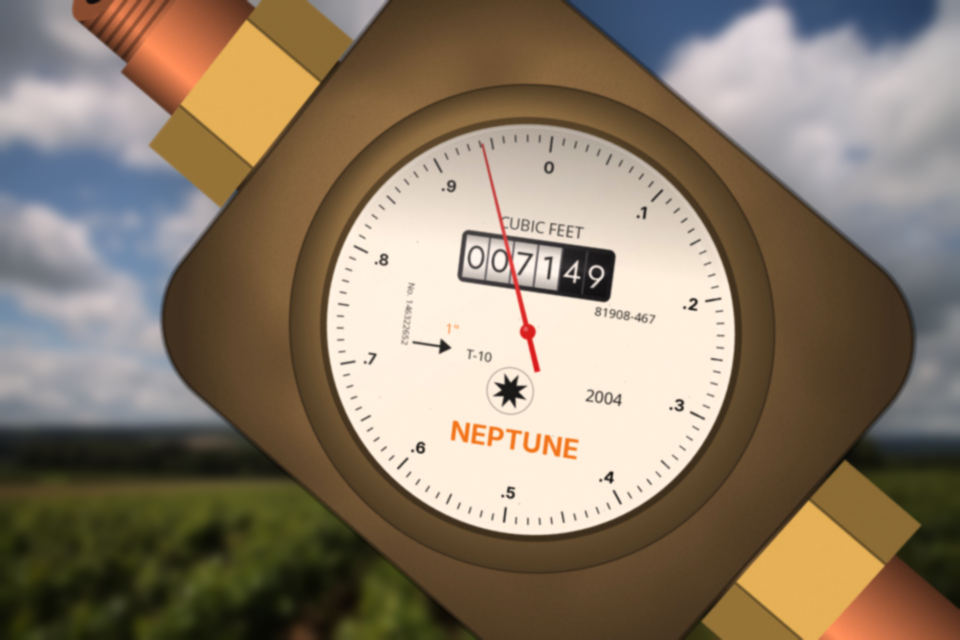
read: {"value": 7148.94, "unit": "ft³"}
